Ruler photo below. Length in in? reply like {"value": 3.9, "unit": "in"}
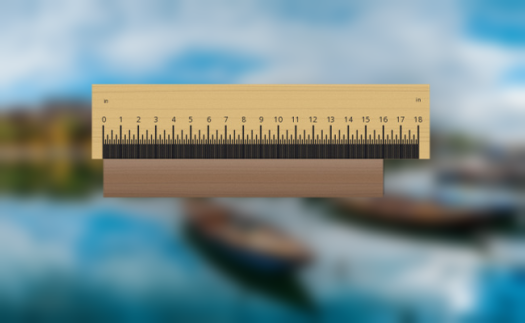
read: {"value": 16, "unit": "in"}
